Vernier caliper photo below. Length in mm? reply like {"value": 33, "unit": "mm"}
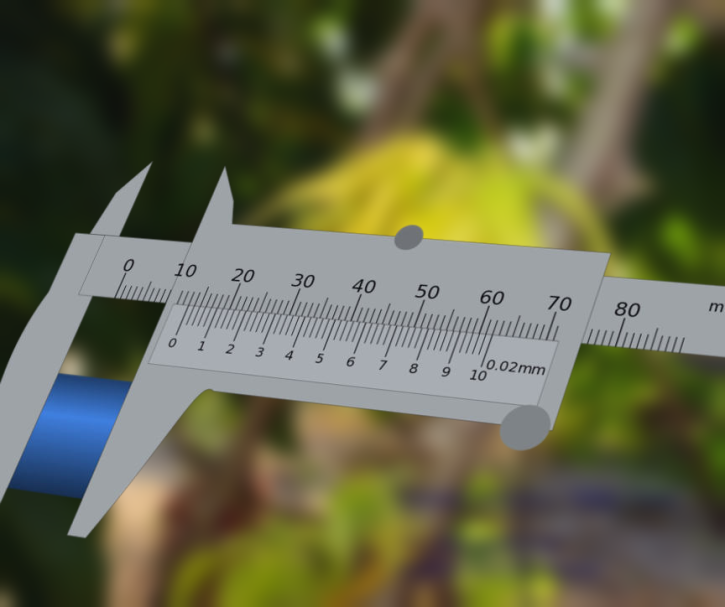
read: {"value": 13.0, "unit": "mm"}
